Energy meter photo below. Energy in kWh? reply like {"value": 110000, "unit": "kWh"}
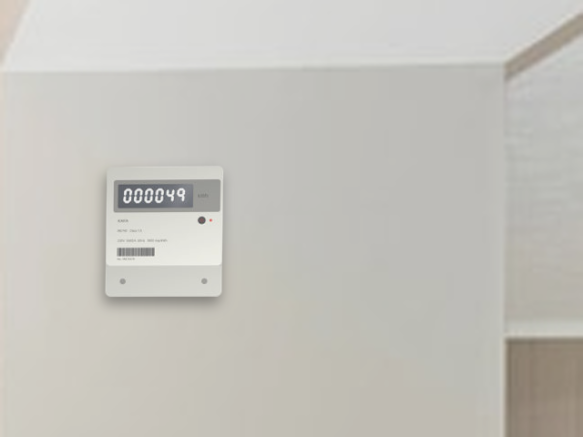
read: {"value": 49, "unit": "kWh"}
